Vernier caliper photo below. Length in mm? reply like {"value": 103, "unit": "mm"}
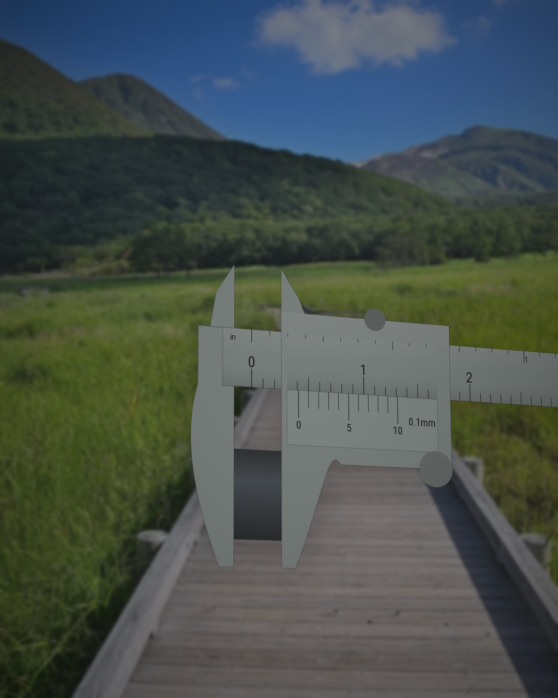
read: {"value": 4.1, "unit": "mm"}
